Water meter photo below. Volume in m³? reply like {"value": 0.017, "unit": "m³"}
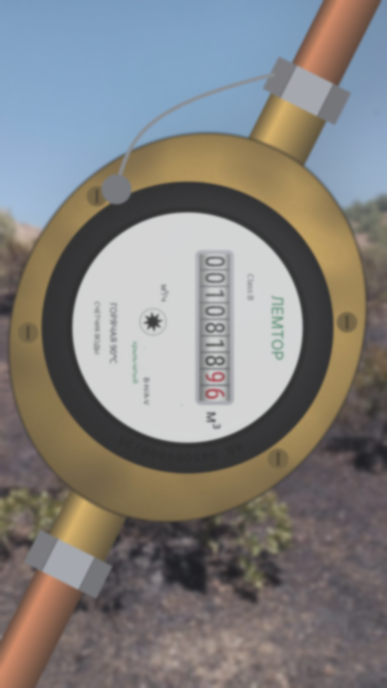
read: {"value": 10818.96, "unit": "m³"}
